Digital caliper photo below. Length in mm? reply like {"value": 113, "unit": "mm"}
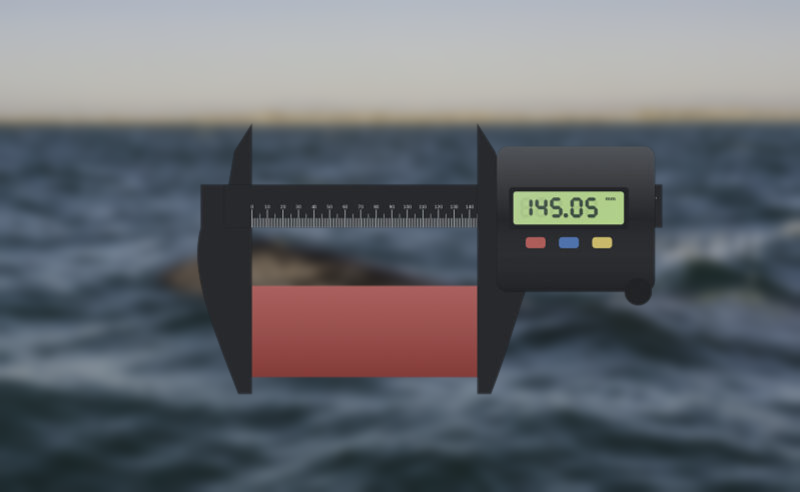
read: {"value": 145.05, "unit": "mm"}
